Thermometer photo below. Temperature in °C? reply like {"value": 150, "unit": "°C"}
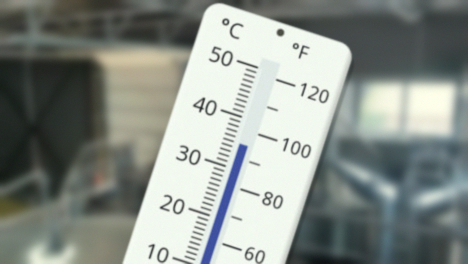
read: {"value": 35, "unit": "°C"}
